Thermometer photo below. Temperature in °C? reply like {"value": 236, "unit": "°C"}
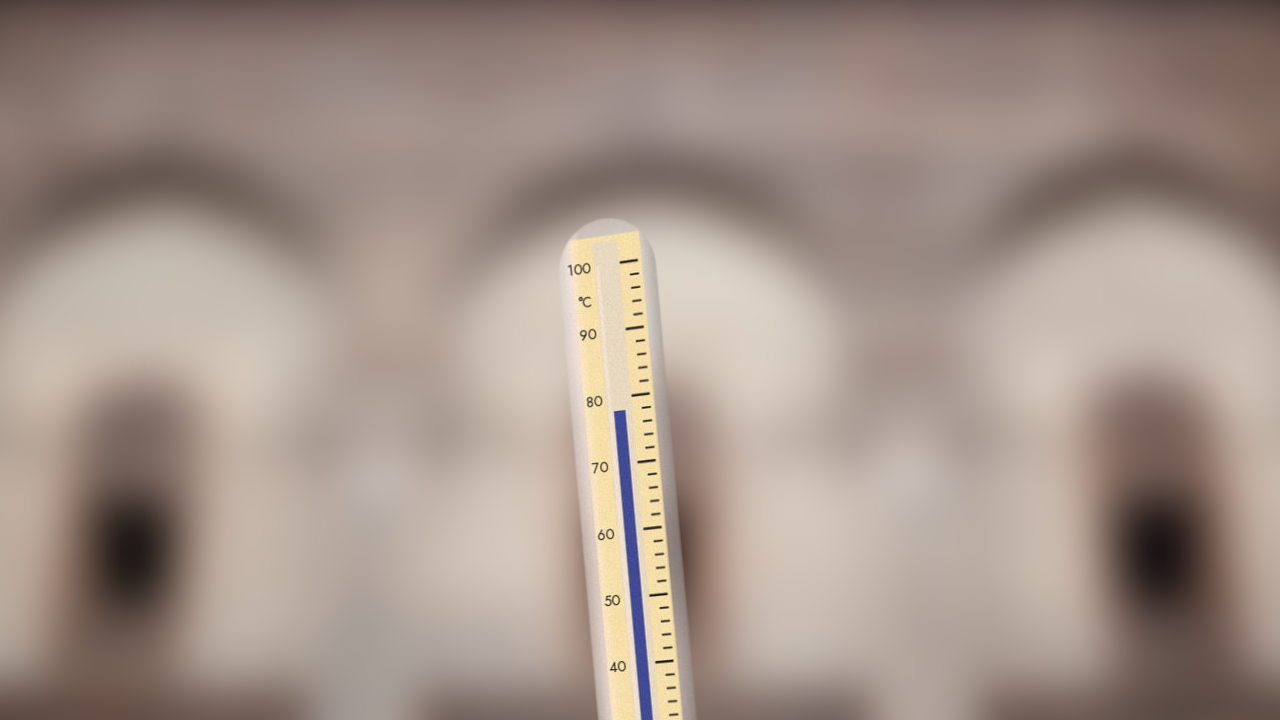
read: {"value": 78, "unit": "°C"}
